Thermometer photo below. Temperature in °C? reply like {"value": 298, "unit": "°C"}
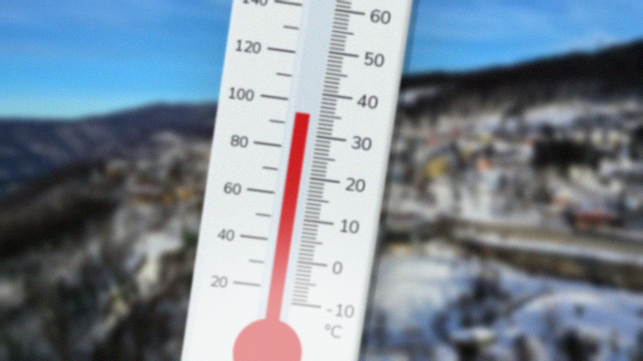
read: {"value": 35, "unit": "°C"}
